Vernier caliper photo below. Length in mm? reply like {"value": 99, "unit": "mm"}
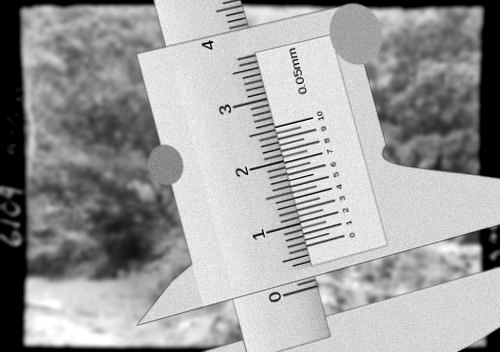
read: {"value": 6.4, "unit": "mm"}
